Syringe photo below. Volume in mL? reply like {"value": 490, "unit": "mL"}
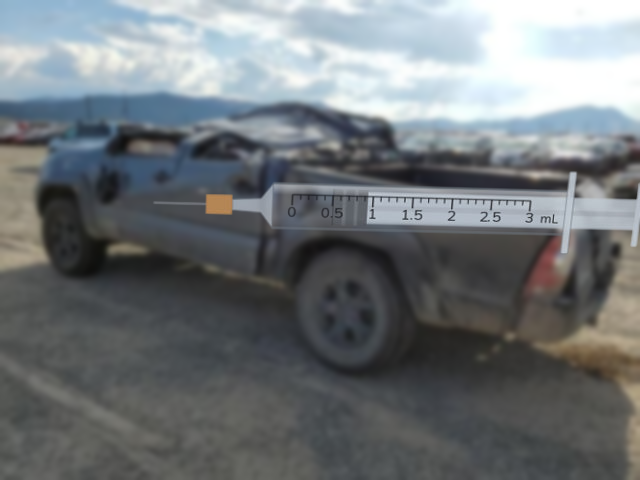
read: {"value": 0.5, "unit": "mL"}
